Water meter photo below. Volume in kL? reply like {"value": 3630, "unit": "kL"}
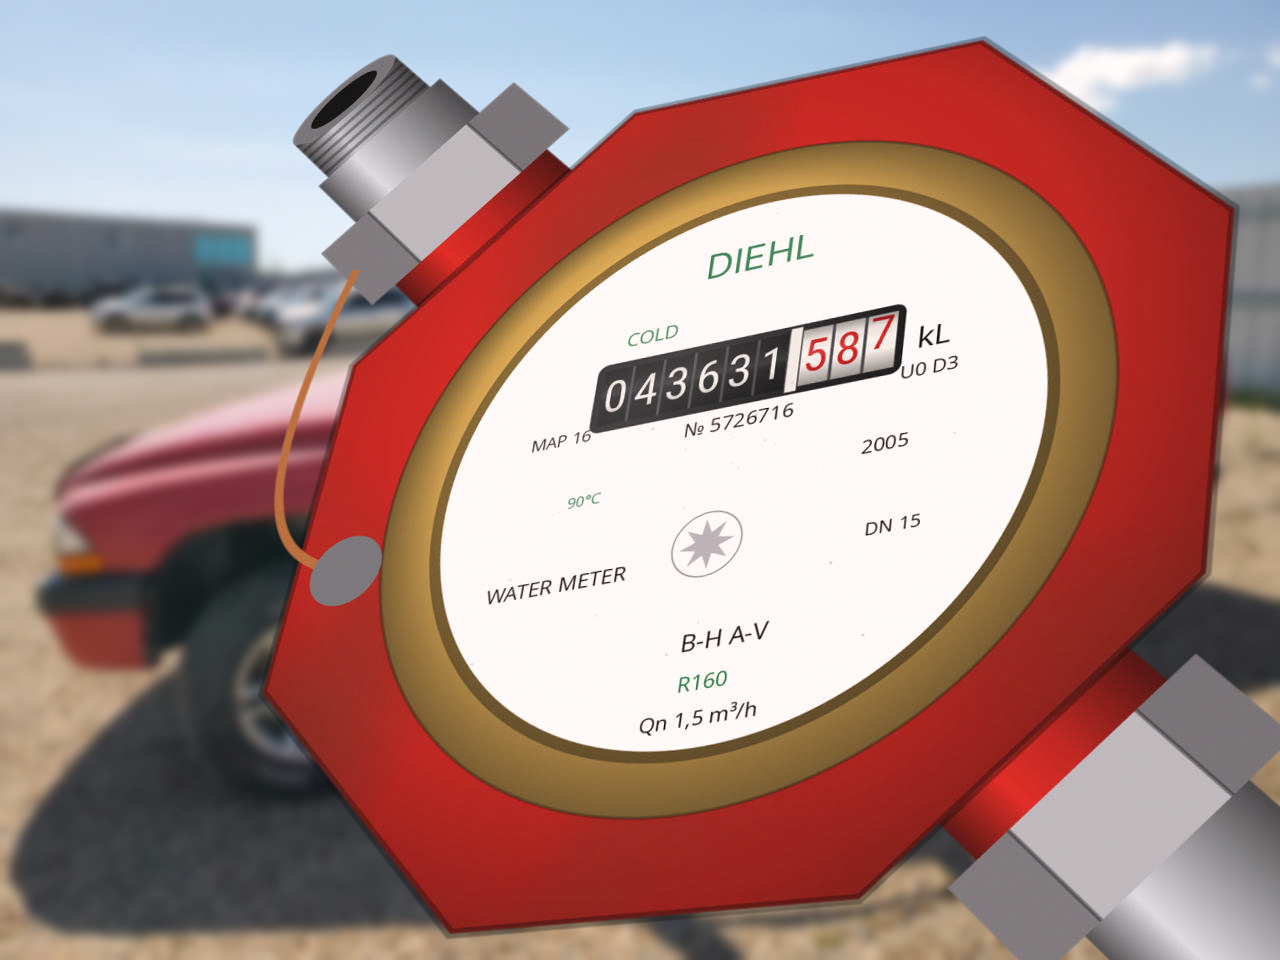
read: {"value": 43631.587, "unit": "kL"}
